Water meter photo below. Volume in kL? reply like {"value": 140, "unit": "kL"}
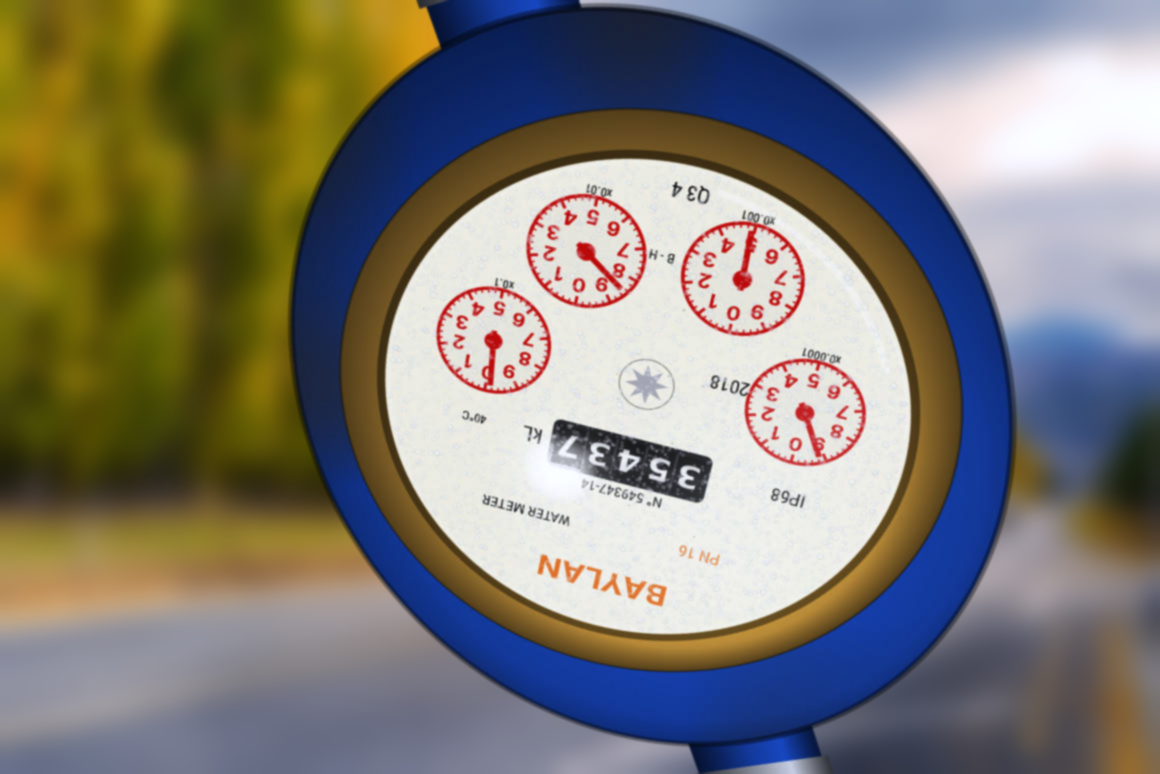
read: {"value": 35436.9849, "unit": "kL"}
